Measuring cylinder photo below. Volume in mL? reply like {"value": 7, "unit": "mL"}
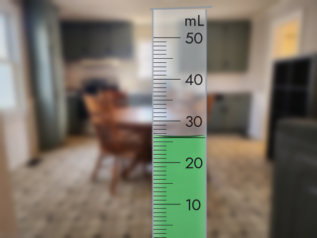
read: {"value": 26, "unit": "mL"}
